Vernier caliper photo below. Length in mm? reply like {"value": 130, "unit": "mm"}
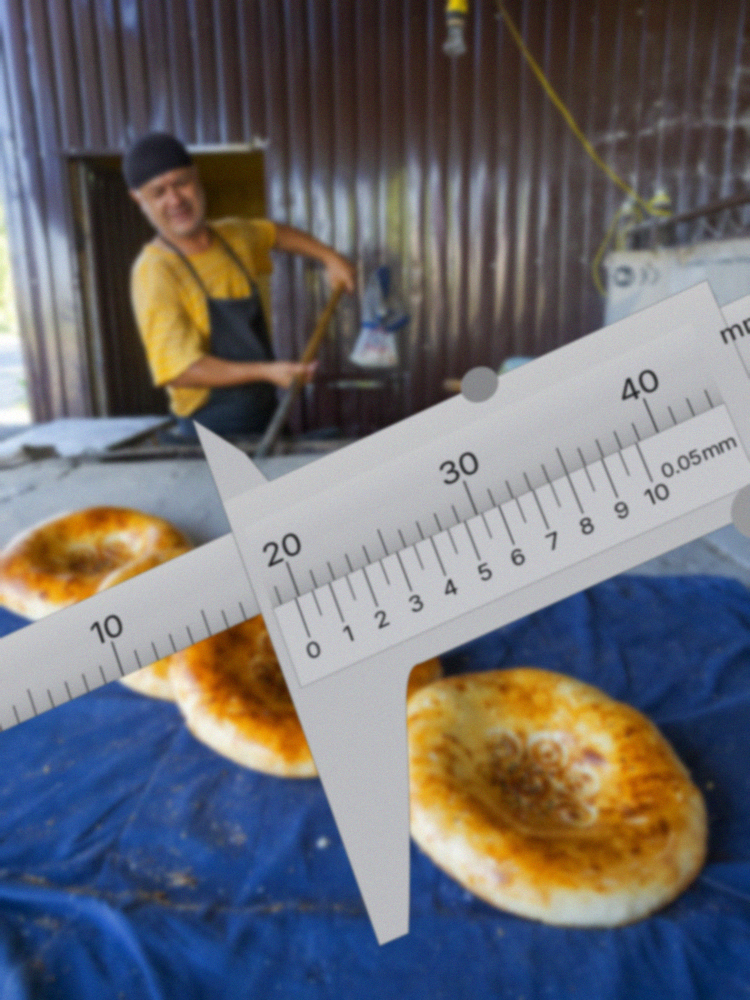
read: {"value": 19.8, "unit": "mm"}
